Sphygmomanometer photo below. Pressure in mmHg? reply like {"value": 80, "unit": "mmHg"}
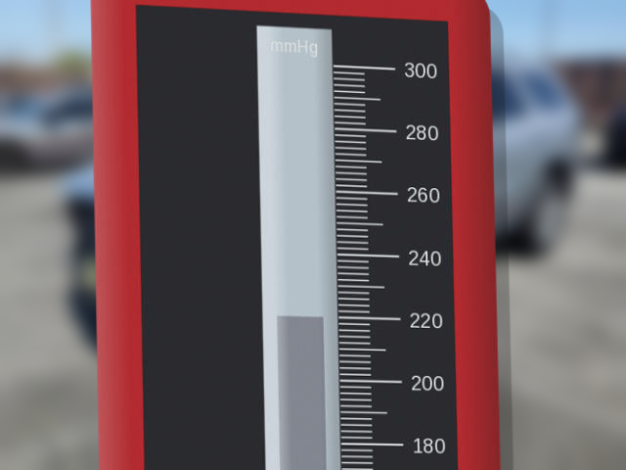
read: {"value": 220, "unit": "mmHg"}
